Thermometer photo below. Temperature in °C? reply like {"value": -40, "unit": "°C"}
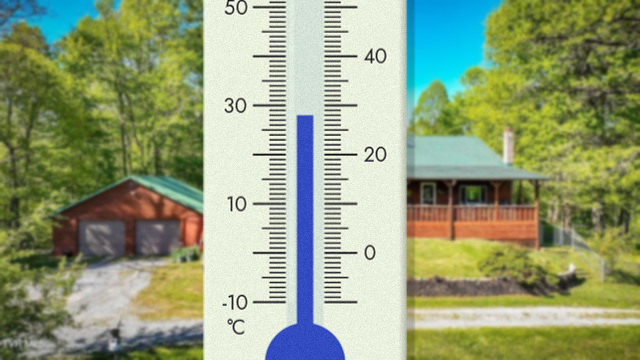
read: {"value": 28, "unit": "°C"}
